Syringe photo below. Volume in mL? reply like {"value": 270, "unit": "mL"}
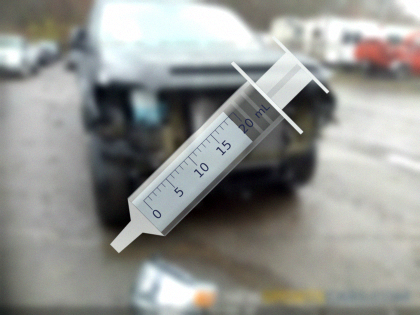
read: {"value": 19, "unit": "mL"}
